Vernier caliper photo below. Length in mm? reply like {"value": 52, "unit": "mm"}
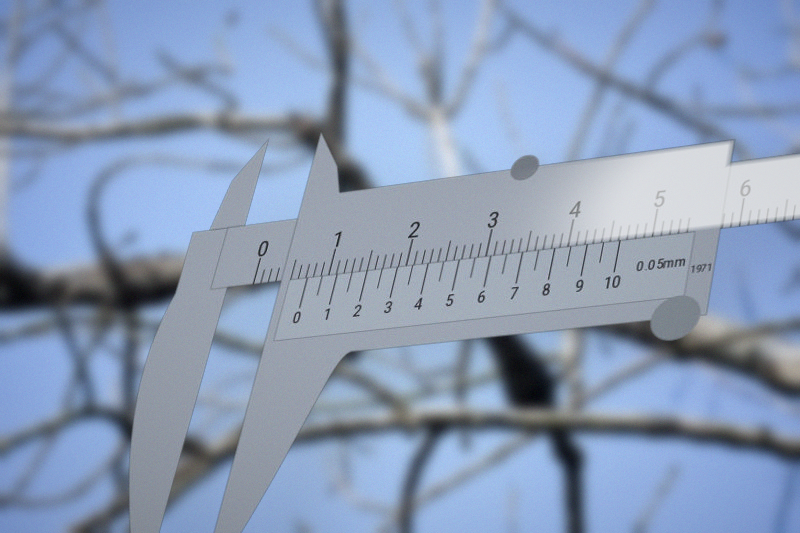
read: {"value": 7.2, "unit": "mm"}
